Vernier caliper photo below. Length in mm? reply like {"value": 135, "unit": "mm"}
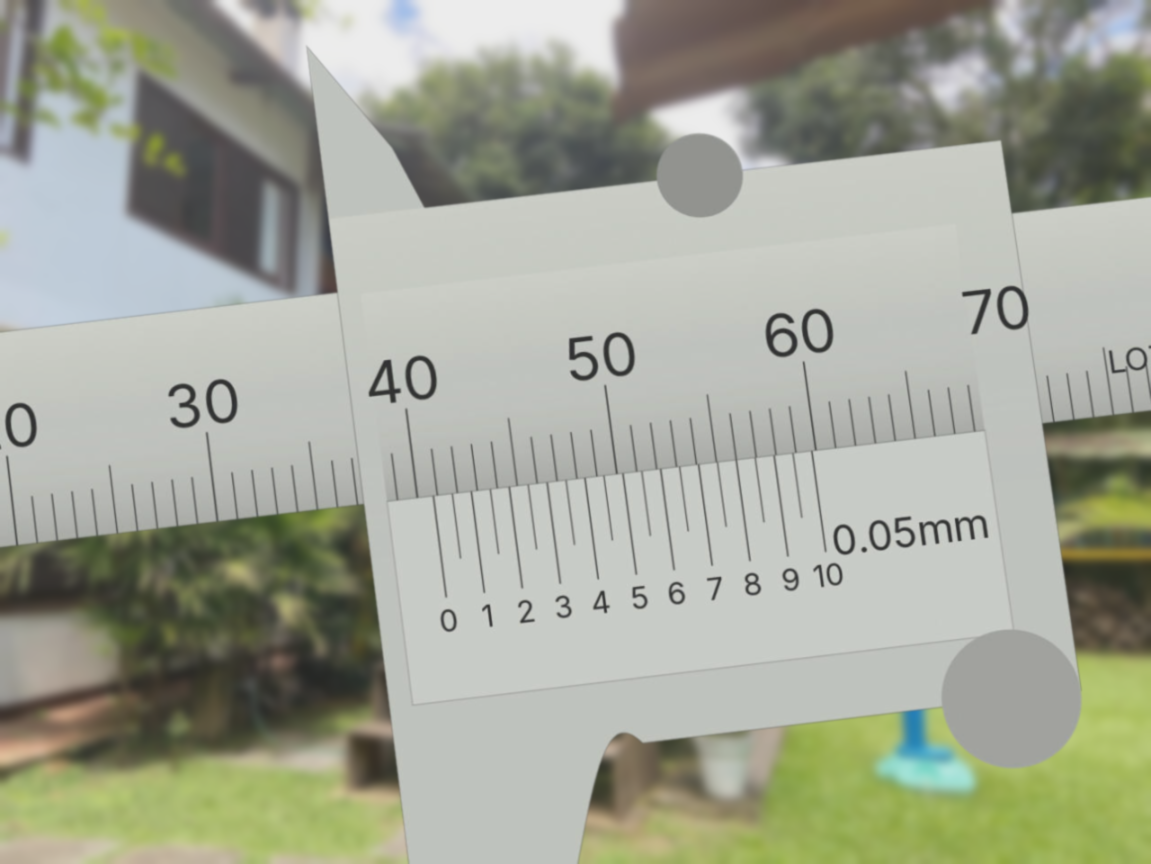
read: {"value": 40.8, "unit": "mm"}
